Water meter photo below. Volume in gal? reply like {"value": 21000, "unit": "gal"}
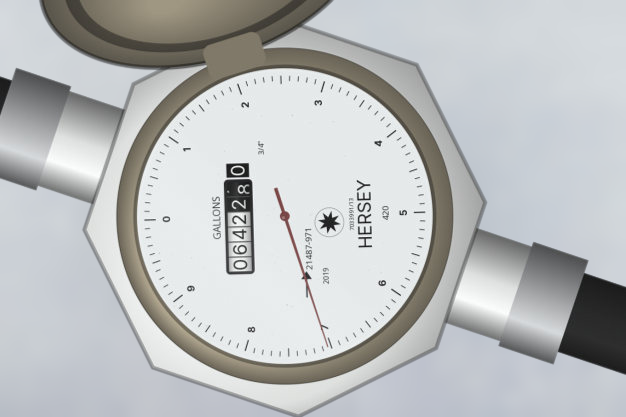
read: {"value": 642277.0, "unit": "gal"}
